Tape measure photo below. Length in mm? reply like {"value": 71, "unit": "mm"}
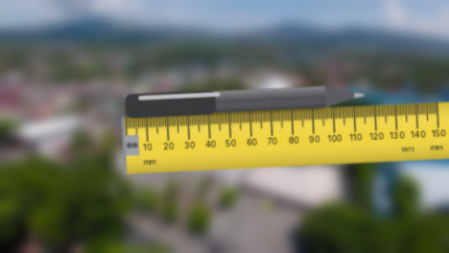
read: {"value": 115, "unit": "mm"}
